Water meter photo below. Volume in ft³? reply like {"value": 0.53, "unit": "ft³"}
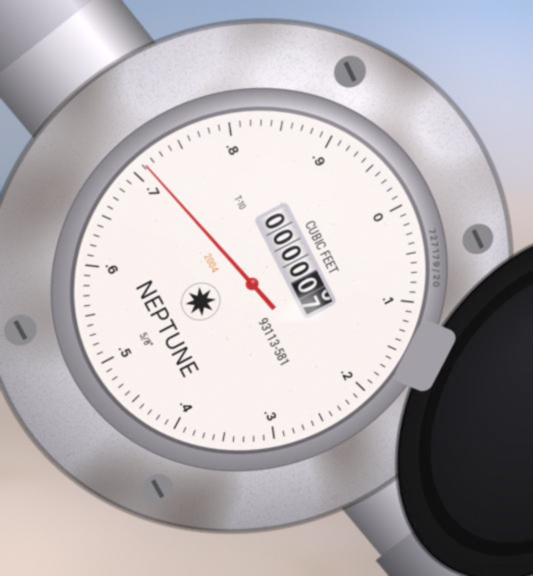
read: {"value": 6.71, "unit": "ft³"}
